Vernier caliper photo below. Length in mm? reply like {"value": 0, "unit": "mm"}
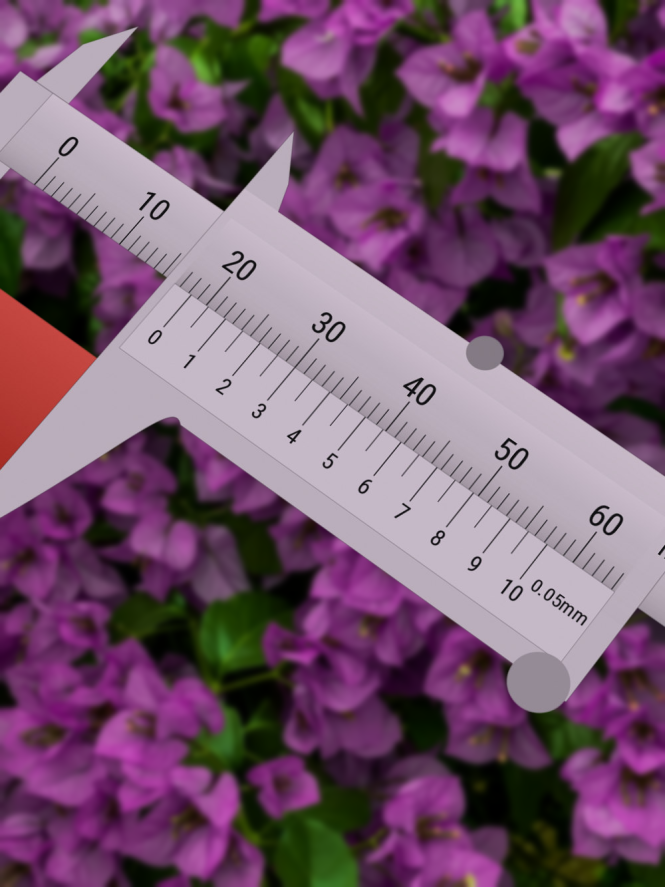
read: {"value": 18.3, "unit": "mm"}
